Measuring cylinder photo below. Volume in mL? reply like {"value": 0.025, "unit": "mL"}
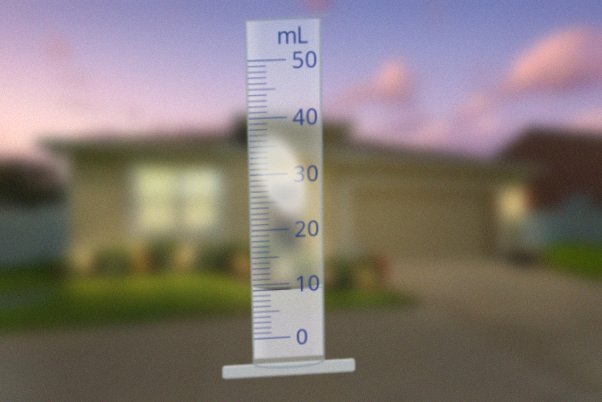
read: {"value": 9, "unit": "mL"}
